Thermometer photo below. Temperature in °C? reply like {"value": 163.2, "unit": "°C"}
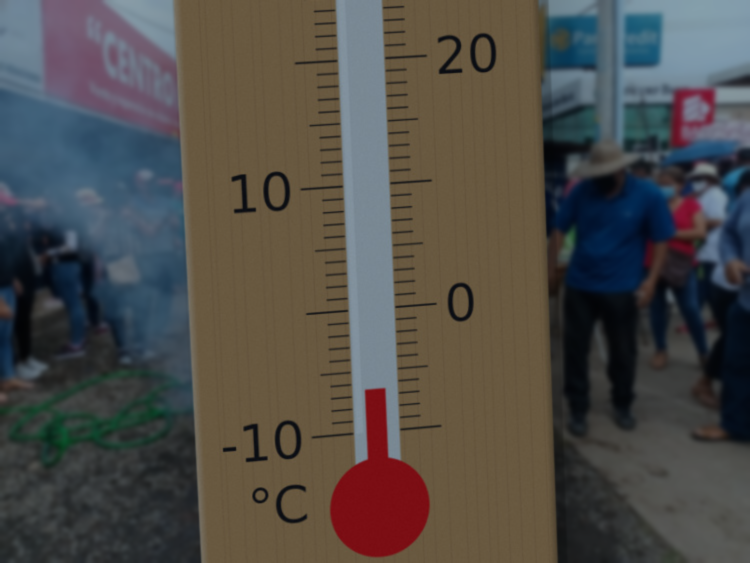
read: {"value": -6.5, "unit": "°C"}
